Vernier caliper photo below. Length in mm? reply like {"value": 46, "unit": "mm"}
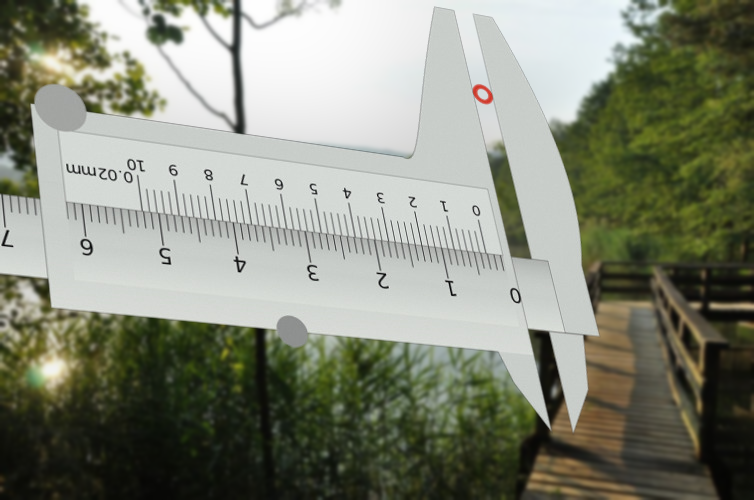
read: {"value": 3.2, "unit": "mm"}
